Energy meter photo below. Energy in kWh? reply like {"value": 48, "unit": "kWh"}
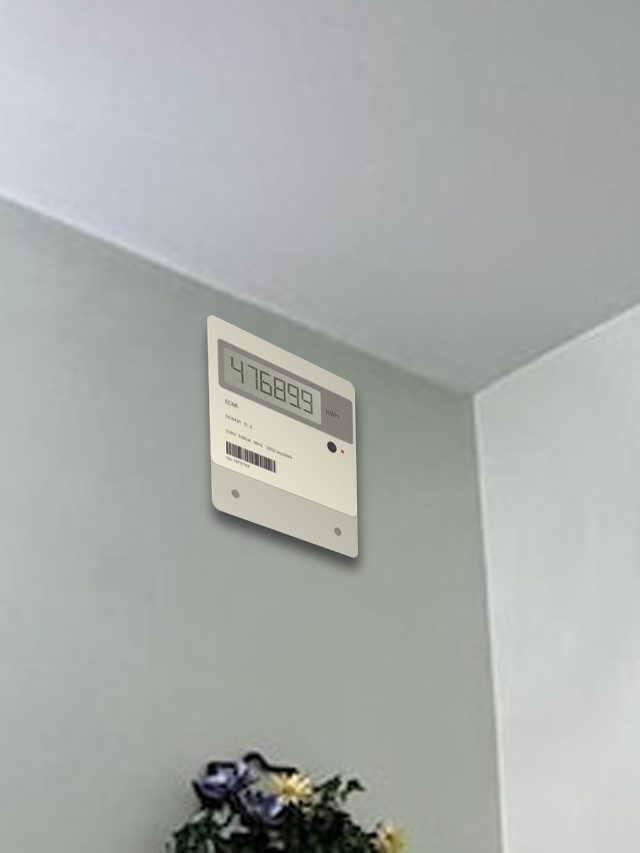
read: {"value": 47689.9, "unit": "kWh"}
